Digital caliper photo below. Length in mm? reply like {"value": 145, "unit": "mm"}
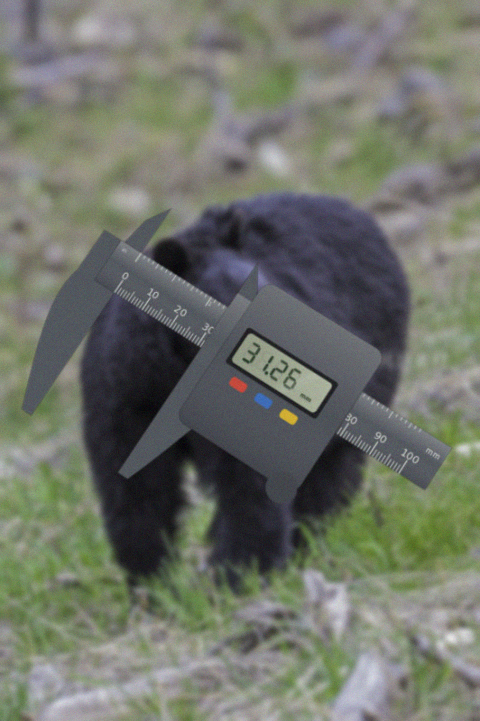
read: {"value": 31.26, "unit": "mm"}
